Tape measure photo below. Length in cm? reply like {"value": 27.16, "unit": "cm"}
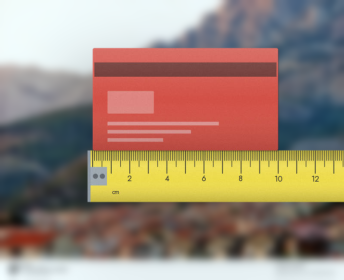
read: {"value": 10, "unit": "cm"}
